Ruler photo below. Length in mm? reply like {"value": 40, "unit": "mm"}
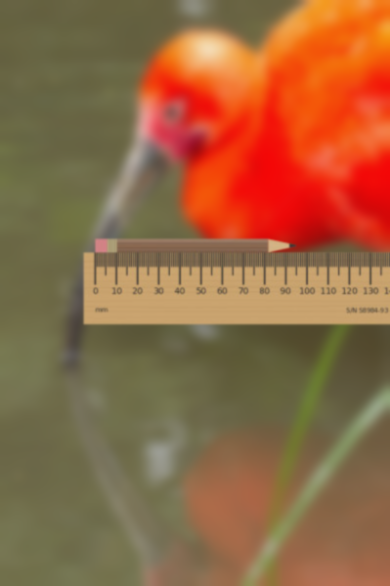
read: {"value": 95, "unit": "mm"}
